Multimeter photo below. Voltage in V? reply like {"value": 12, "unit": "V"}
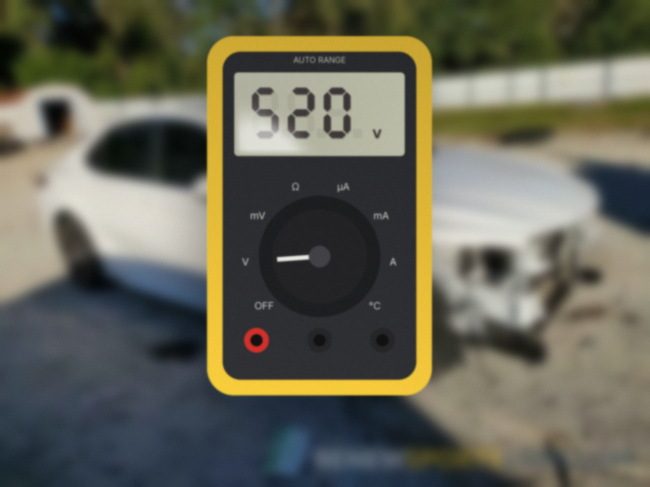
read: {"value": 520, "unit": "V"}
